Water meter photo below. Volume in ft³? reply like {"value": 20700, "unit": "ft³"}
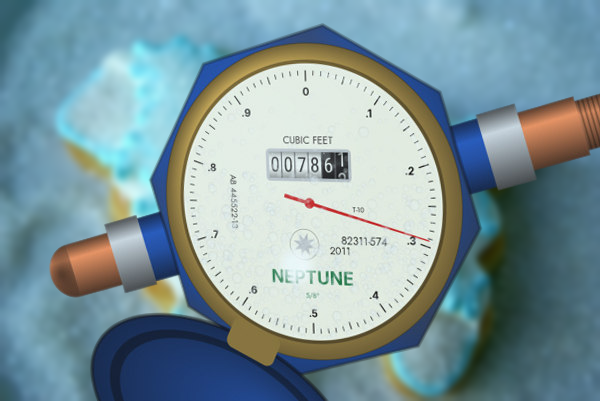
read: {"value": 7861.29, "unit": "ft³"}
